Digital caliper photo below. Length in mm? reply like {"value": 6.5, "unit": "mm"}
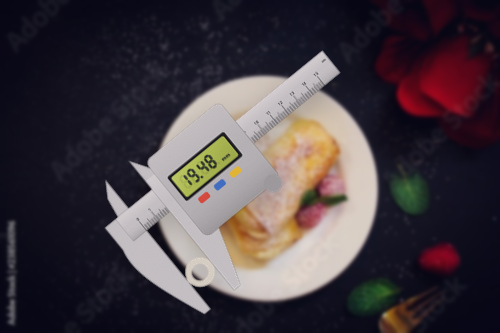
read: {"value": 19.48, "unit": "mm"}
